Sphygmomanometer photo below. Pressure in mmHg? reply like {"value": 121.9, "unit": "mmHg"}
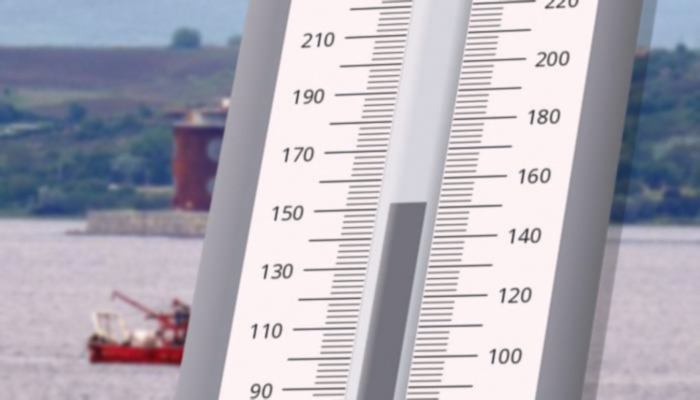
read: {"value": 152, "unit": "mmHg"}
